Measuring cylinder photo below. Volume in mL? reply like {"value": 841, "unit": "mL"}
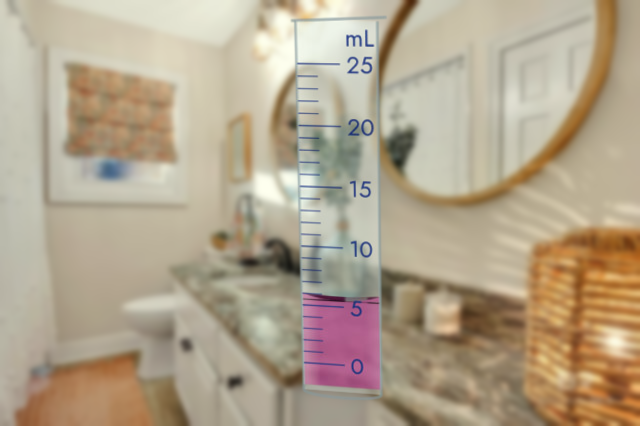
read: {"value": 5.5, "unit": "mL"}
